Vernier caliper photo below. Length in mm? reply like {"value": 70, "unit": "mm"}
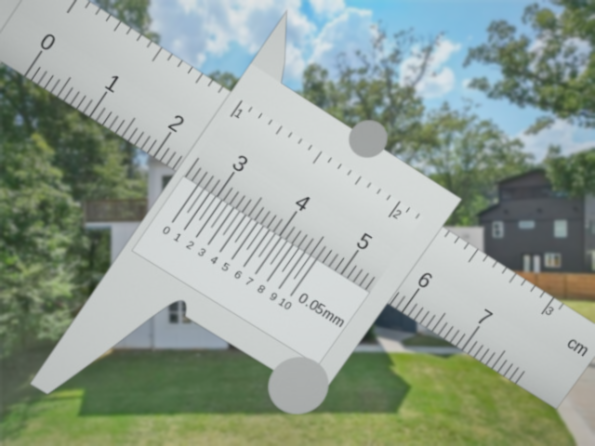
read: {"value": 27.0, "unit": "mm"}
